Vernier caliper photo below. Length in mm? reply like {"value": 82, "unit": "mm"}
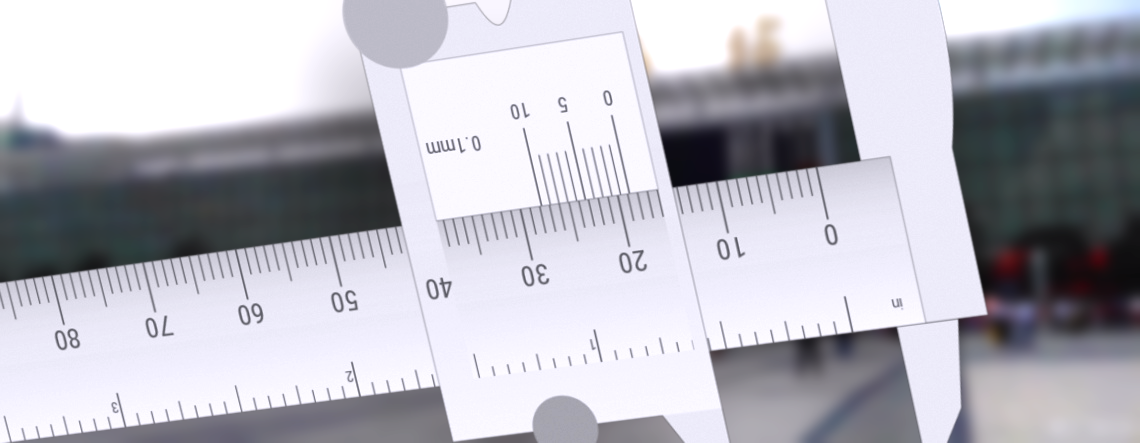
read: {"value": 18.8, "unit": "mm"}
